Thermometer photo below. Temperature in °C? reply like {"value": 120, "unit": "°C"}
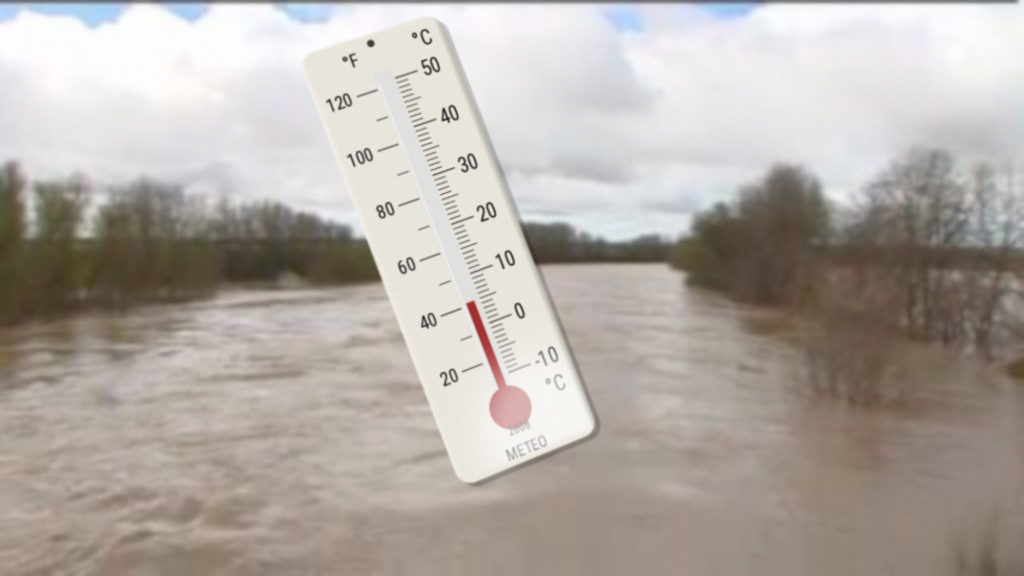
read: {"value": 5, "unit": "°C"}
